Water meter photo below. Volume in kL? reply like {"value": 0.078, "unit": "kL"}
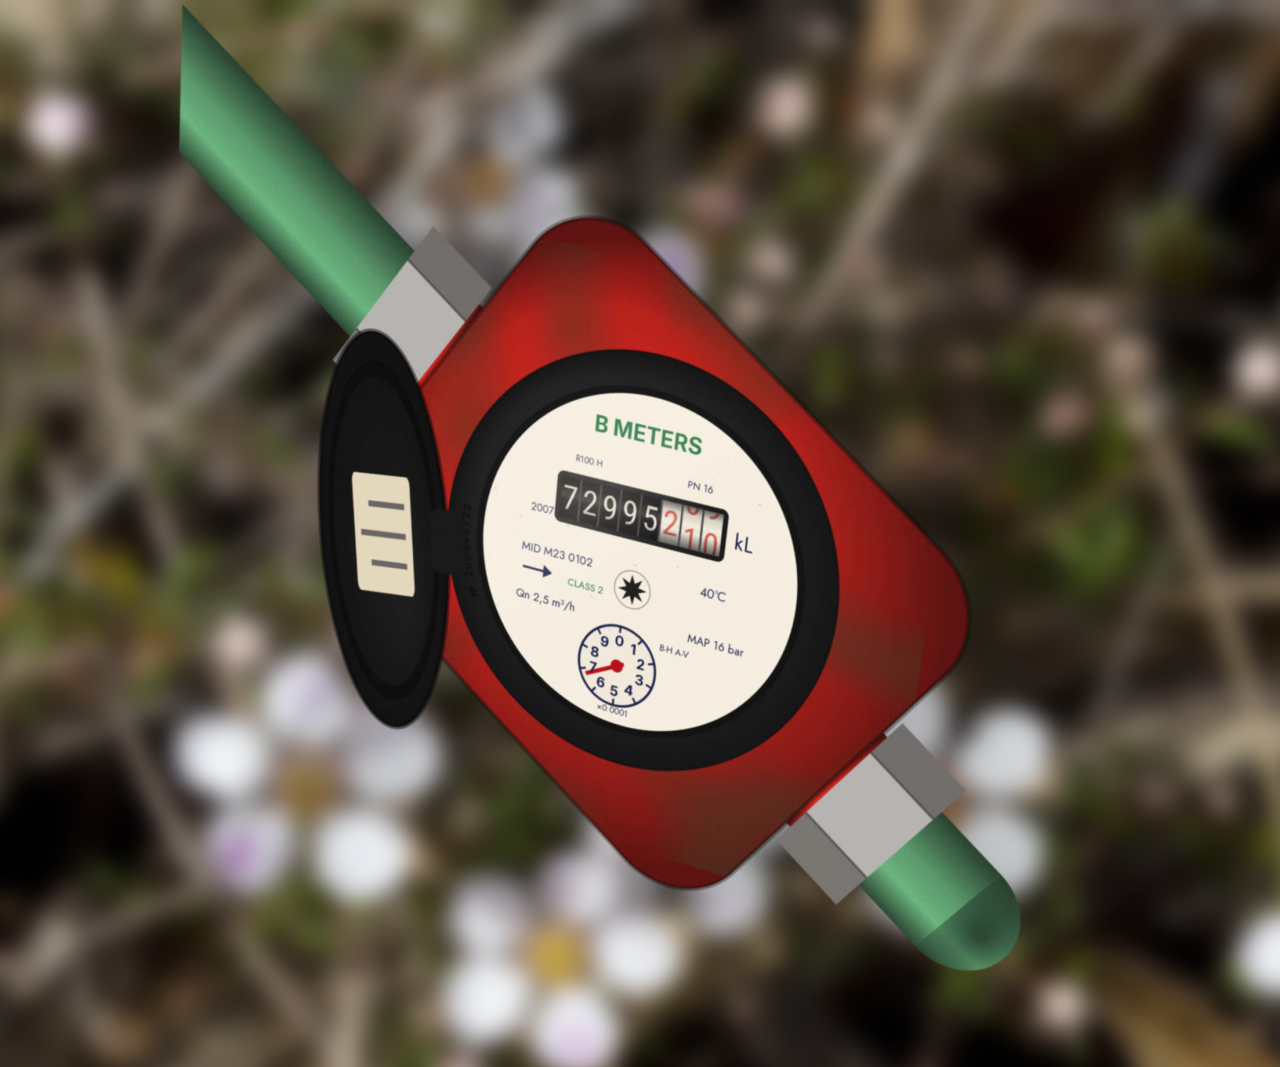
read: {"value": 72995.2096, "unit": "kL"}
